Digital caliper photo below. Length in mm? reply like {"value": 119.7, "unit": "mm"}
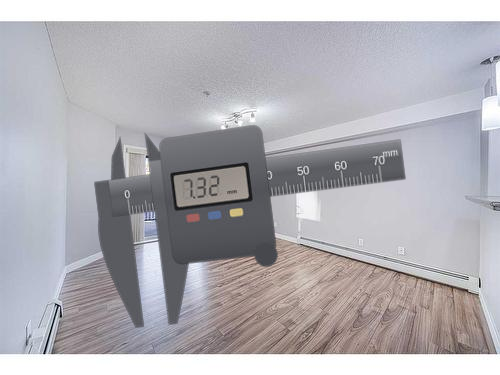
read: {"value": 7.32, "unit": "mm"}
